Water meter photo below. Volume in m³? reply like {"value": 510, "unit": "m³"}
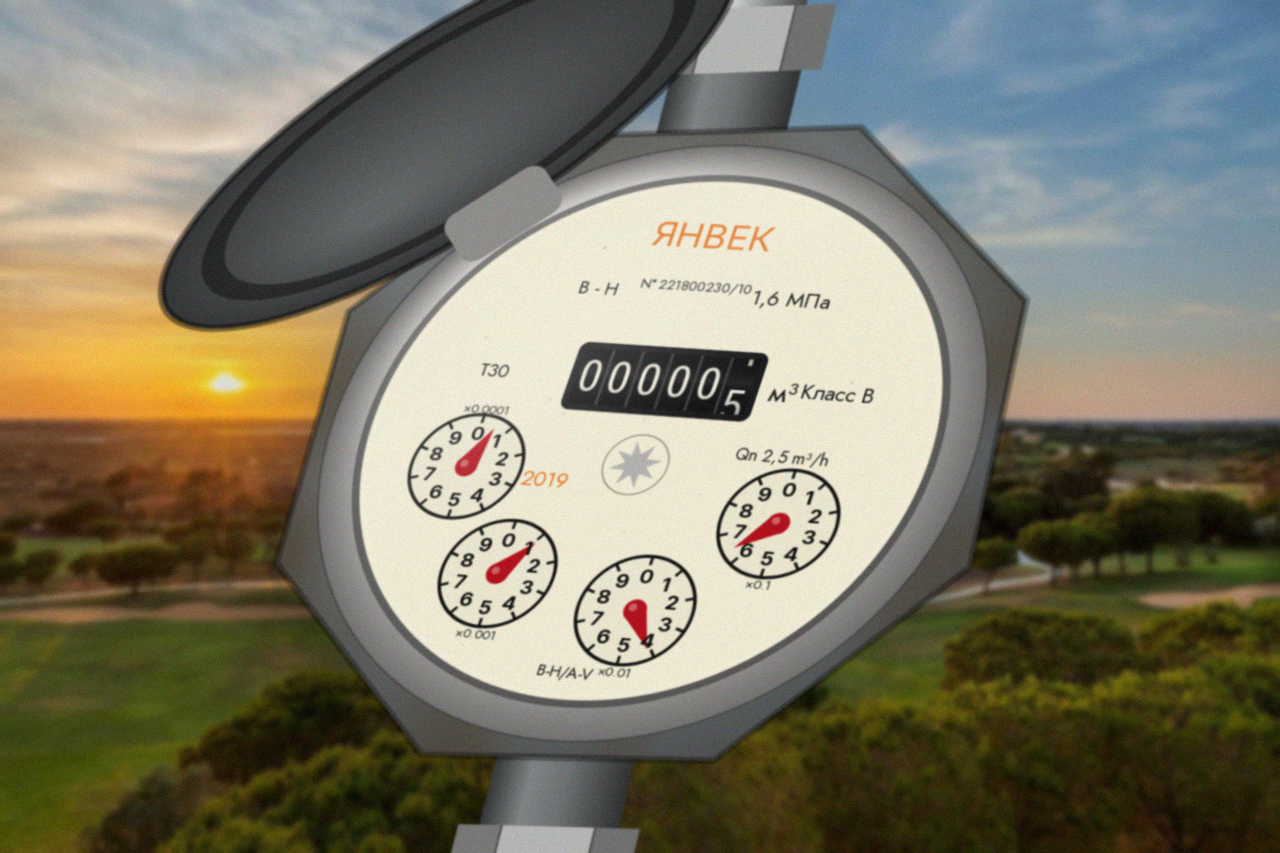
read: {"value": 4.6410, "unit": "m³"}
